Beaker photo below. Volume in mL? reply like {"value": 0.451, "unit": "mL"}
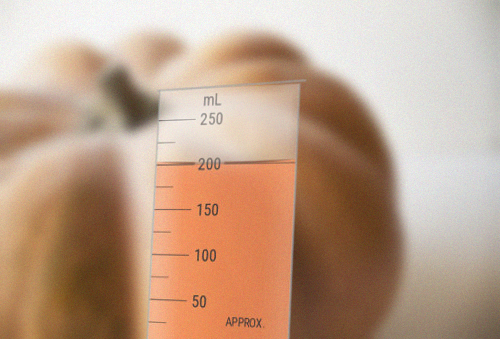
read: {"value": 200, "unit": "mL"}
